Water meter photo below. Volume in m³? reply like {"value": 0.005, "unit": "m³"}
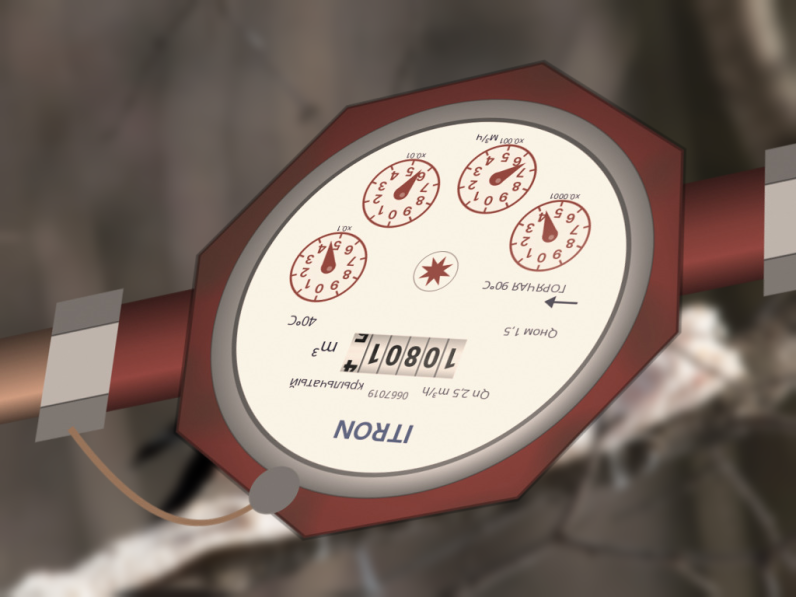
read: {"value": 108014.4564, "unit": "m³"}
